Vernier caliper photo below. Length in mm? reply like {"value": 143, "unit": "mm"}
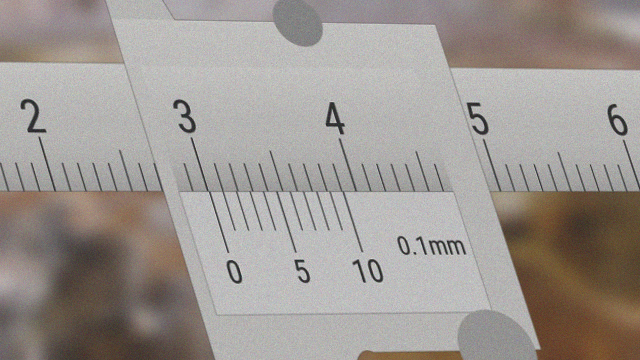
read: {"value": 30.1, "unit": "mm"}
